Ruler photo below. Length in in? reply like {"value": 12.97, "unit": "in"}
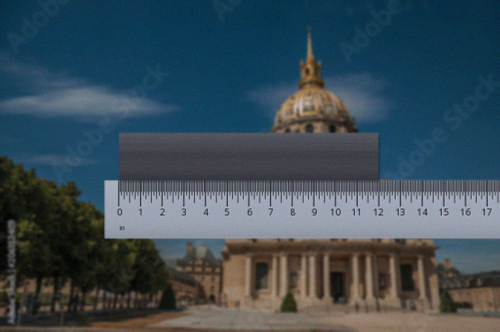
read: {"value": 12, "unit": "in"}
